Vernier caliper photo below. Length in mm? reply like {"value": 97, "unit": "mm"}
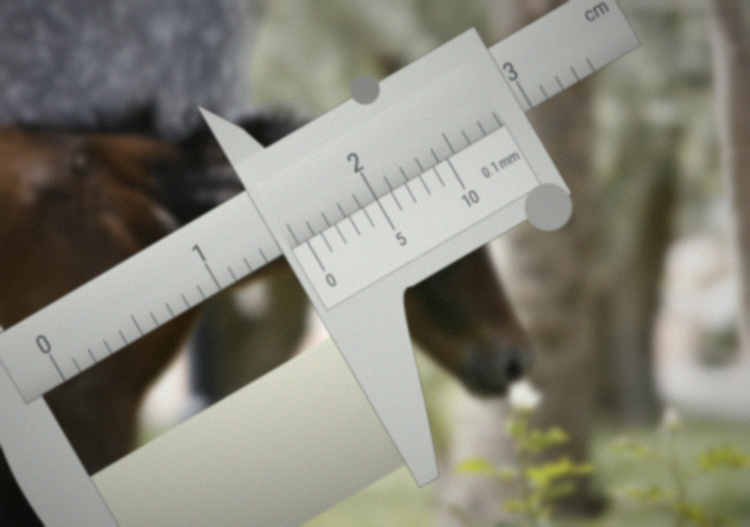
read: {"value": 15.5, "unit": "mm"}
